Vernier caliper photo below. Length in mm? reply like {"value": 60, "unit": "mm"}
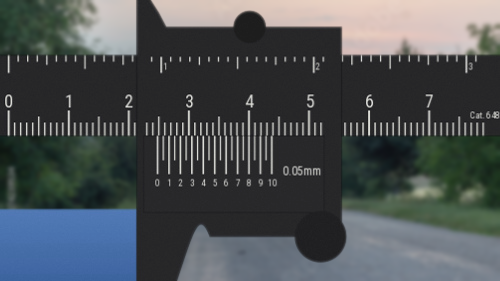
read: {"value": 24.8, "unit": "mm"}
